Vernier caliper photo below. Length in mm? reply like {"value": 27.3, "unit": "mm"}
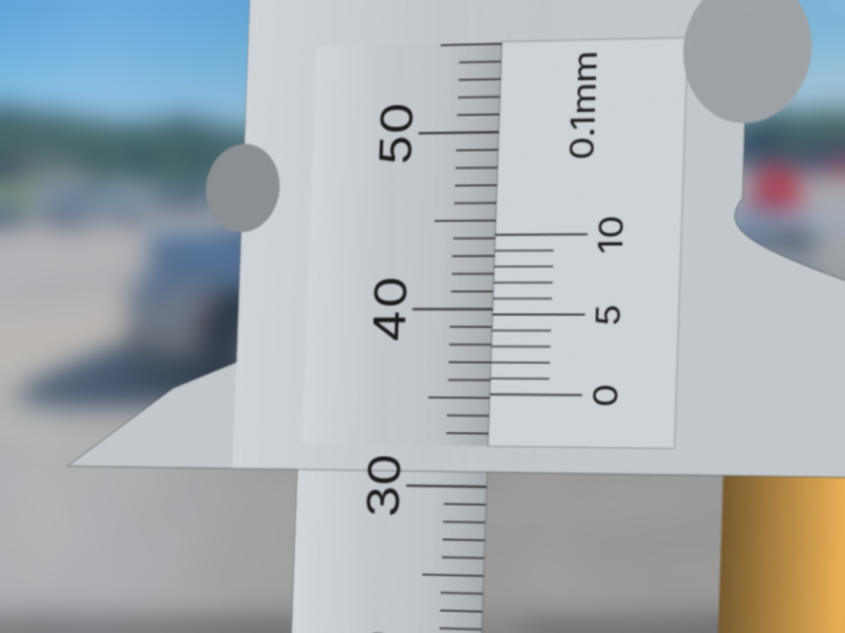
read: {"value": 35.2, "unit": "mm"}
